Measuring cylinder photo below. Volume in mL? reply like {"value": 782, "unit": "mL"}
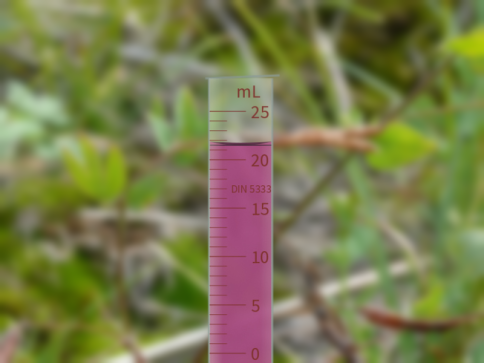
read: {"value": 21.5, "unit": "mL"}
